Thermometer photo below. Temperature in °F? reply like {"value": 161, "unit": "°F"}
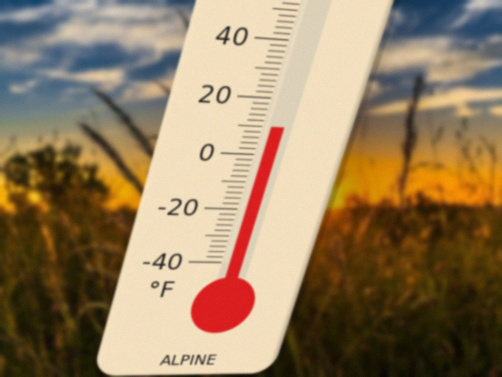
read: {"value": 10, "unit": "°F"}
